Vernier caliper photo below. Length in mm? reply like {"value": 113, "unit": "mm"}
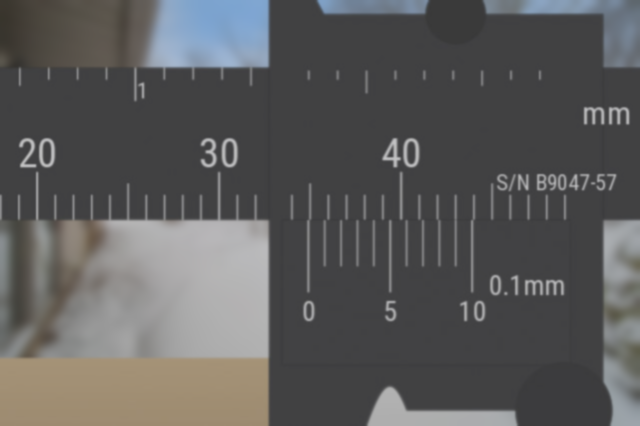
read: {"value": 34.9, "unit": "mm"}
